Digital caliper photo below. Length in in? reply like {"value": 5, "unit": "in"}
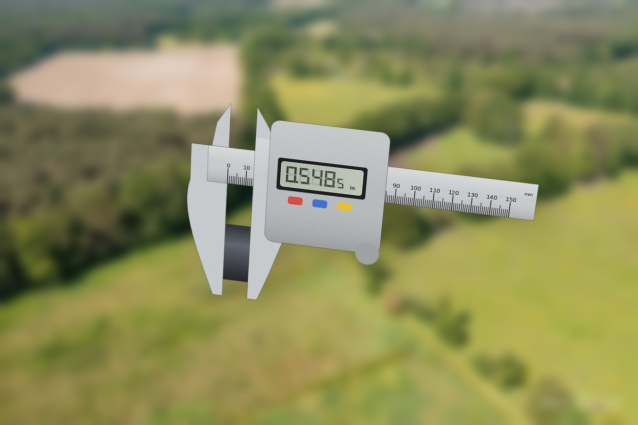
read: {"value": 0.5485, "unit": "in"}
